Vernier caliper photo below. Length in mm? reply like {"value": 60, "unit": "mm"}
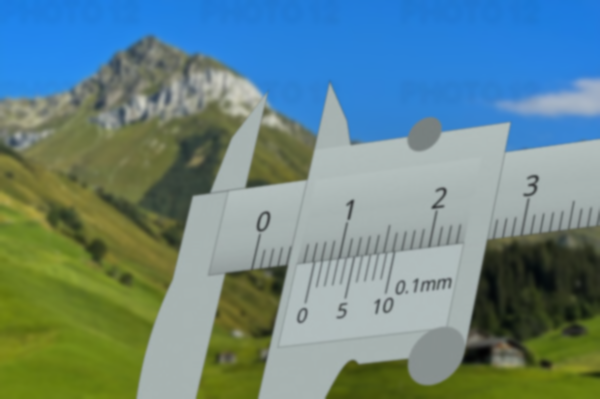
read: {"value": 7.2, "unit": "mm"}
